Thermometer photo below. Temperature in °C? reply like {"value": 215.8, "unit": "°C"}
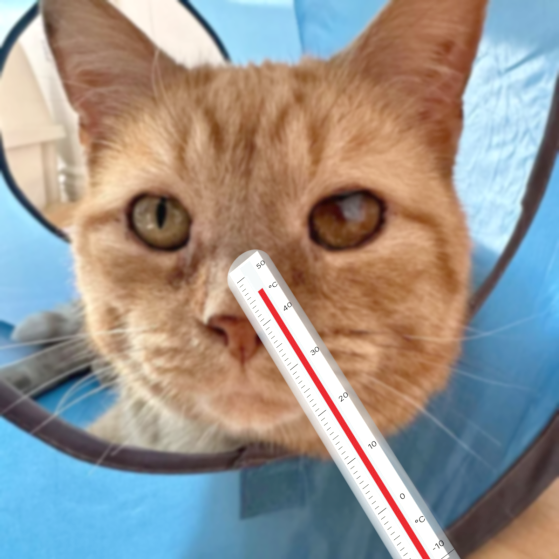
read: {"value": 46, "unit": "°C"}
